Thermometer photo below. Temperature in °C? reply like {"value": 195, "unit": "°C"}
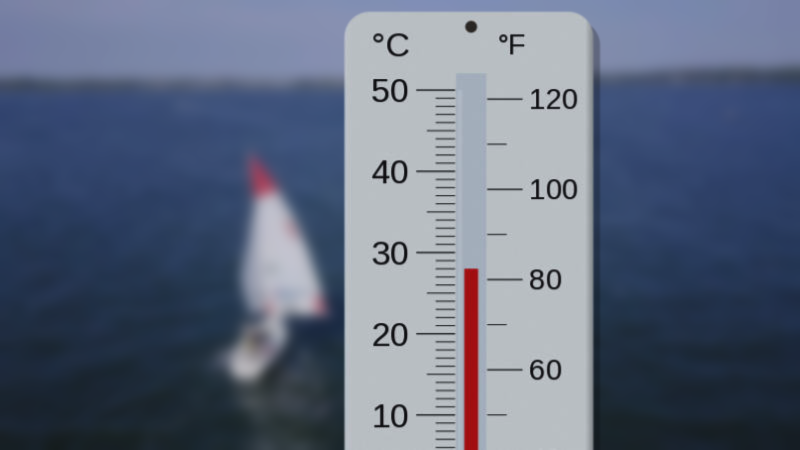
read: {"value": 28, "unit": "°C"}
